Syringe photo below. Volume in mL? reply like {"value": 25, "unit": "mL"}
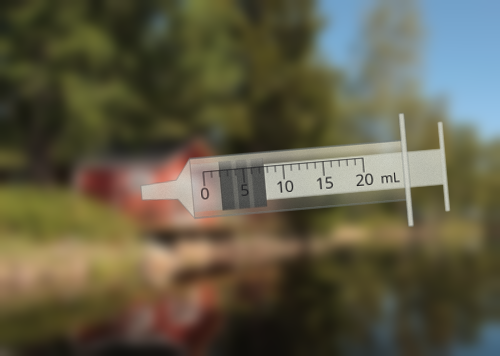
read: {"value": 2, "unit": "mL"}
